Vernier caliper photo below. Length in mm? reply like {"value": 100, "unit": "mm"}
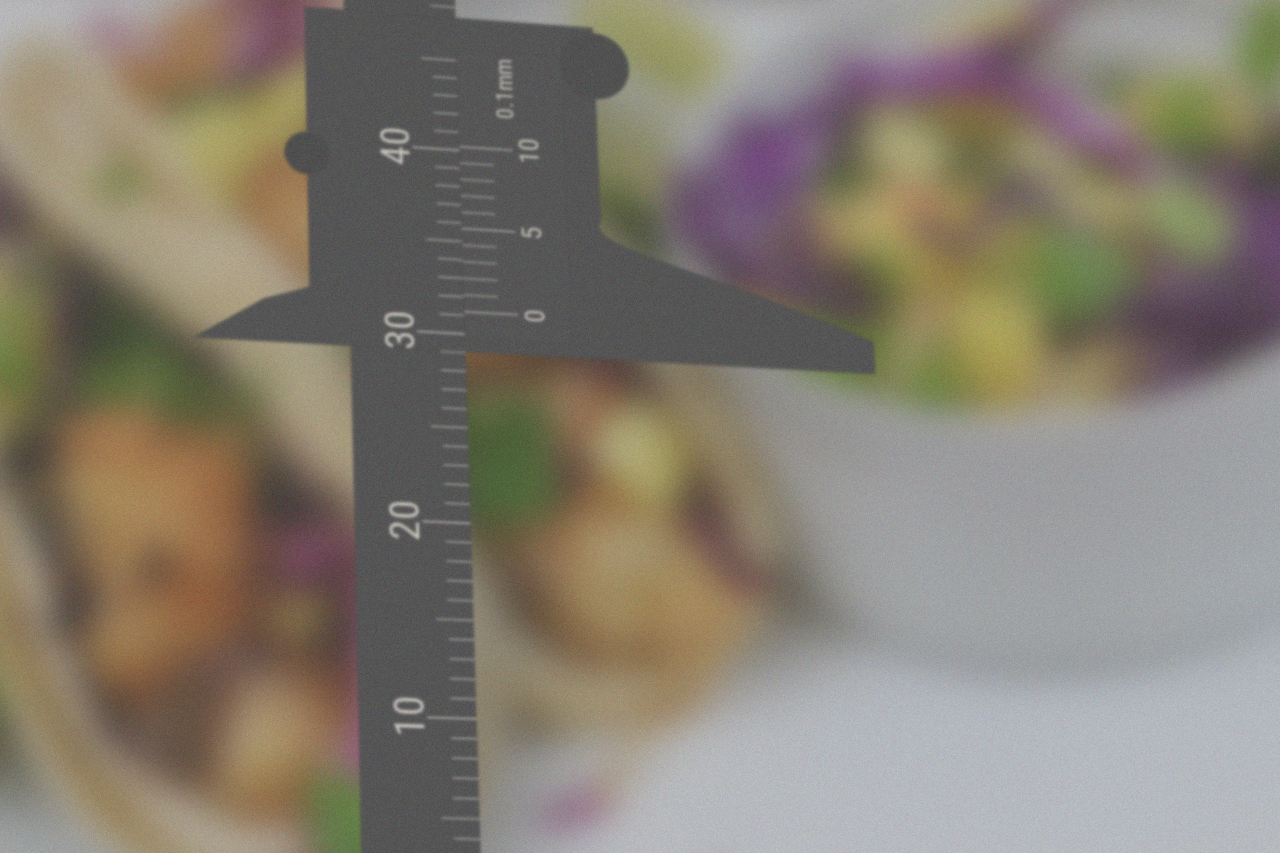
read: {"value": 31.2, "unit": "mm"}
